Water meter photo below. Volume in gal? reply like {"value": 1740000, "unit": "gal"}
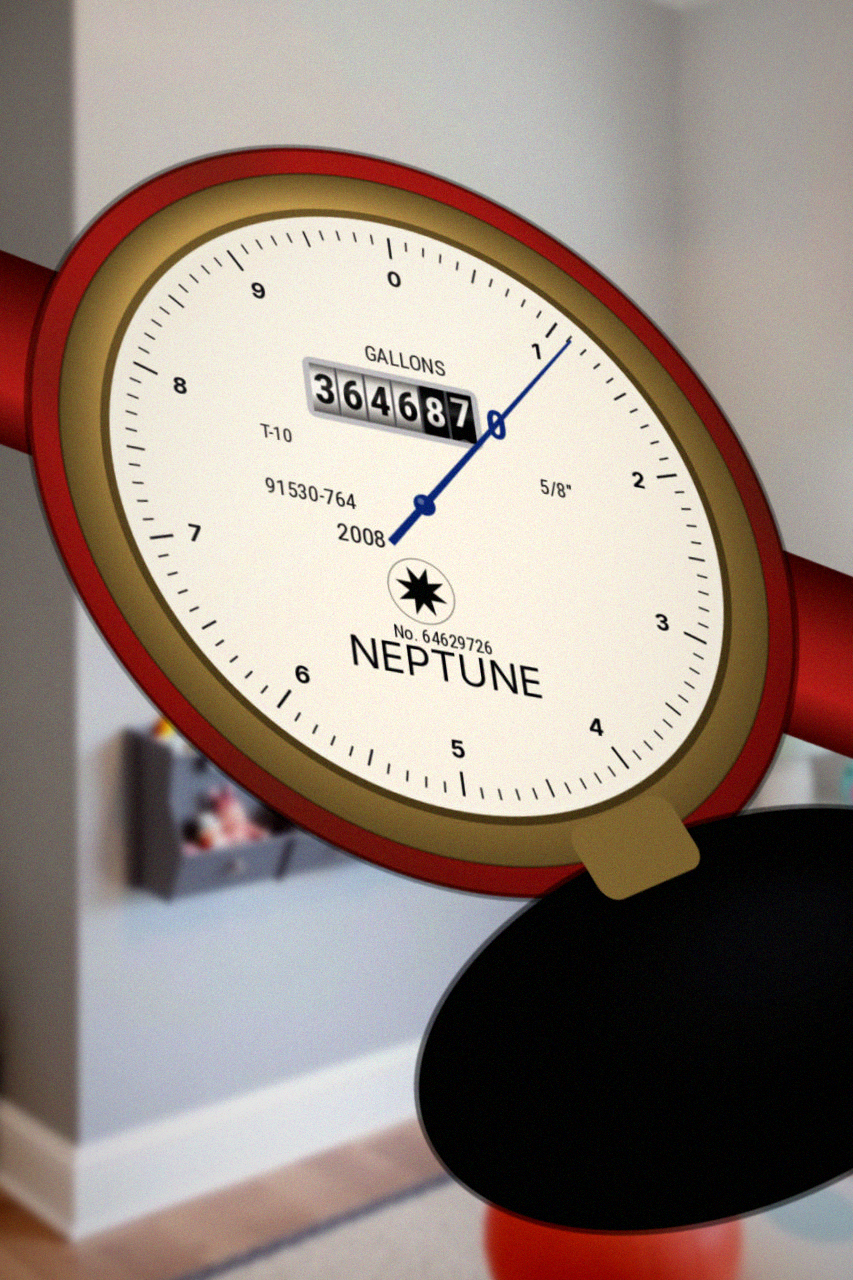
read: {"value": 3646871.1, "unit": "gal"}
